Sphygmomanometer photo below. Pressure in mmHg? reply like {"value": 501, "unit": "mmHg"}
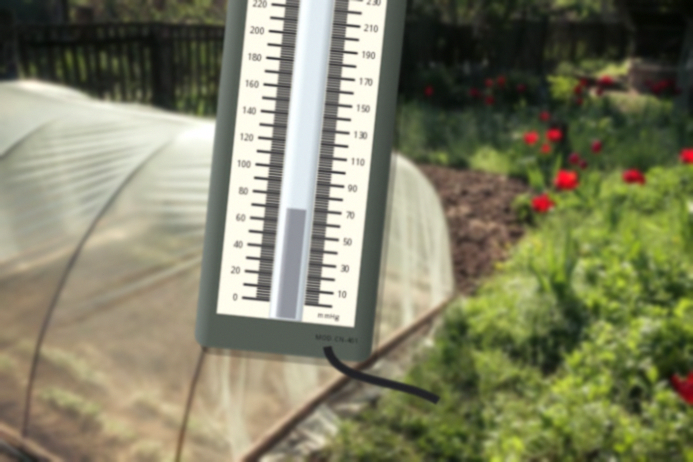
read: {"value": 70, "unit": "mmHg"}
